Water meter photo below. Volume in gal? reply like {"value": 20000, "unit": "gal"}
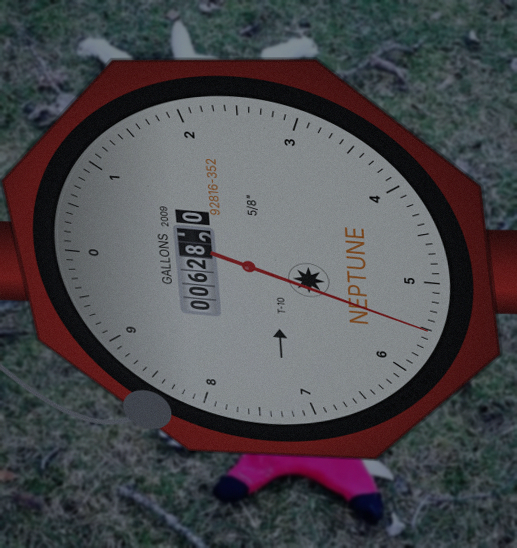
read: {"value": 62815.5, "unit": "gal"}
